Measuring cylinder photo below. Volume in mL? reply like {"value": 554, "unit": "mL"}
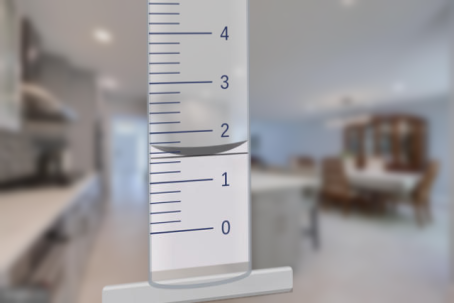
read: {"value": 1.5, "unit": "mL"}
